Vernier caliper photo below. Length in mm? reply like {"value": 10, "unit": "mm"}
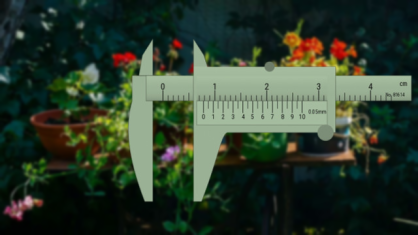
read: {"value": 7.8, "unit": "mm"}
